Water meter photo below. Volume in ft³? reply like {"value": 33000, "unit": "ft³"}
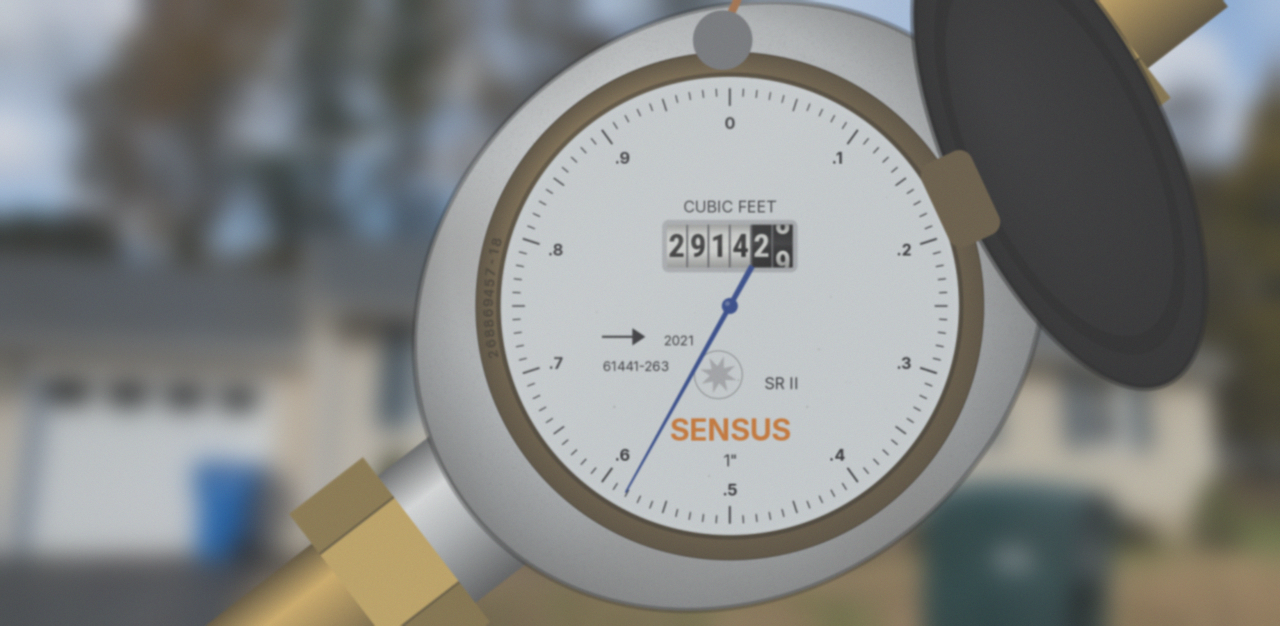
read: {"value": 291428.58, "unit": "ft³"}
